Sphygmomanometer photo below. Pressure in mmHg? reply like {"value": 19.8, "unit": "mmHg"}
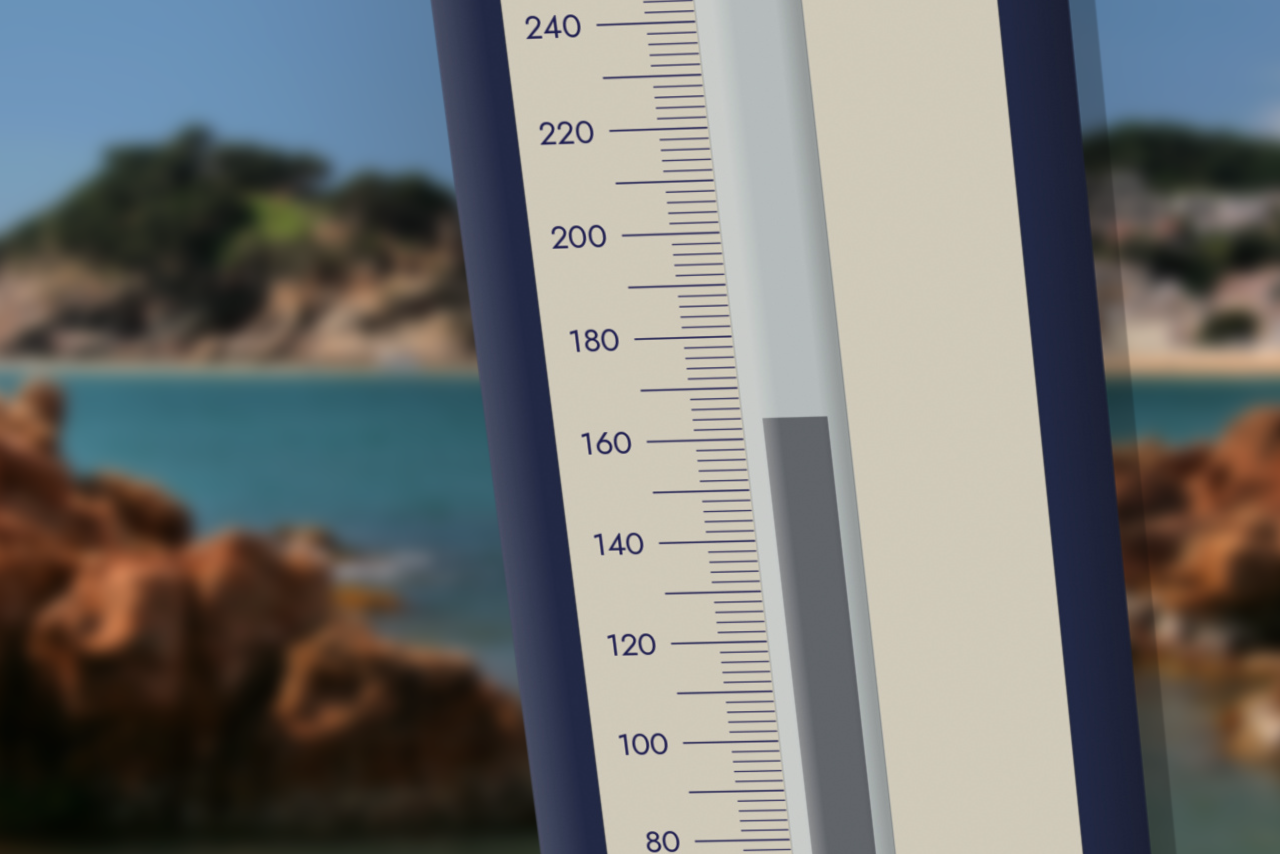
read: {"value": 164, "unit": "mmHg"}
